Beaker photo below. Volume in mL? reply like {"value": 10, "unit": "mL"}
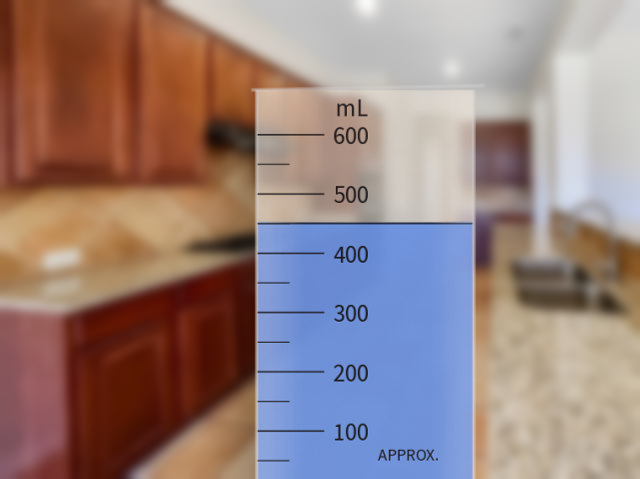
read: {"value": 450, "unit": "mL"}
